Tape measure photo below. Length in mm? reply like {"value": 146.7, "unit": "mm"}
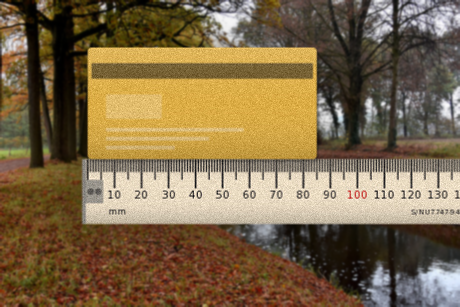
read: {"value": 85, "unit": "mm"}
